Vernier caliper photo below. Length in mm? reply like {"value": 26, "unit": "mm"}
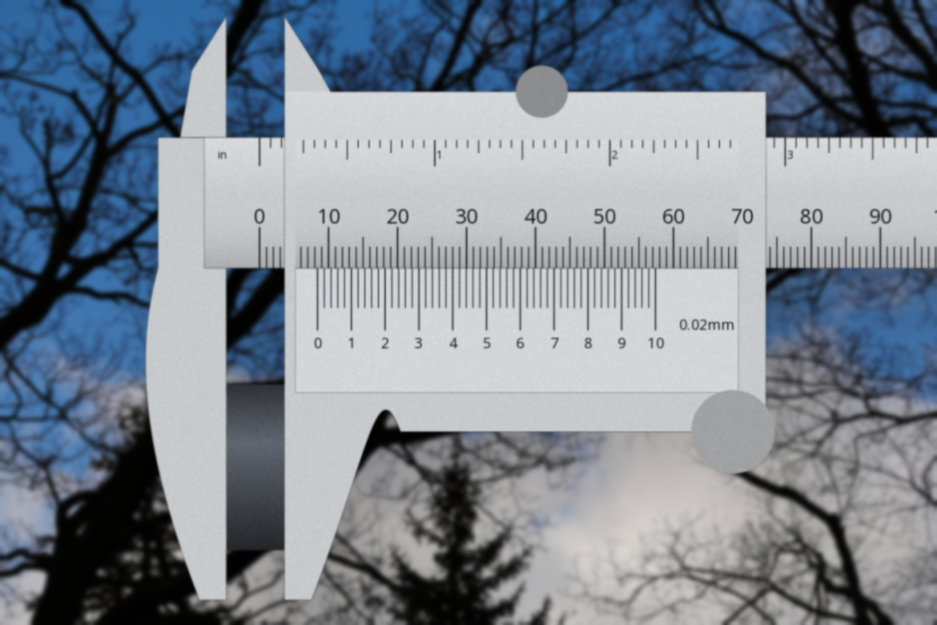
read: {"value": 8.4, "unit": "mm"}
